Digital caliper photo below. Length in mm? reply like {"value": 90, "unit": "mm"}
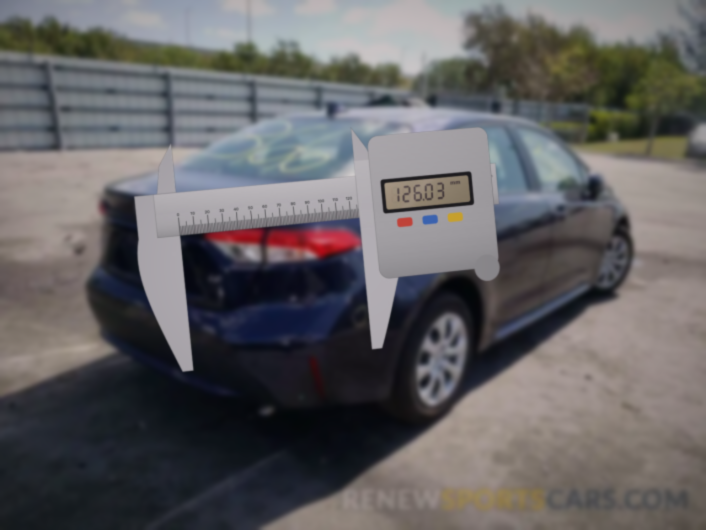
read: {"value": 126.03, "unit": "mm"}
